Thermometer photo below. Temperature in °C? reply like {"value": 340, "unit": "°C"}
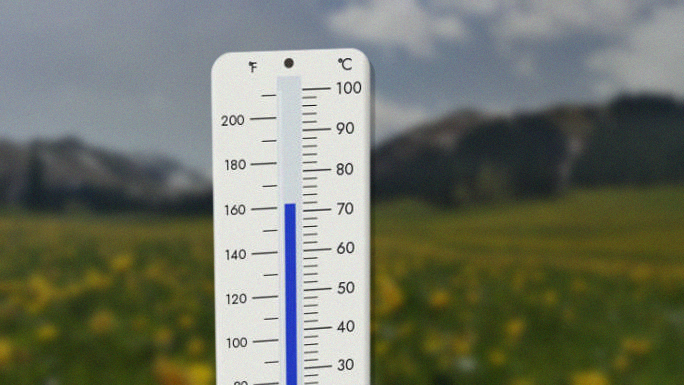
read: {"value": 72, "unit": "°C"}
